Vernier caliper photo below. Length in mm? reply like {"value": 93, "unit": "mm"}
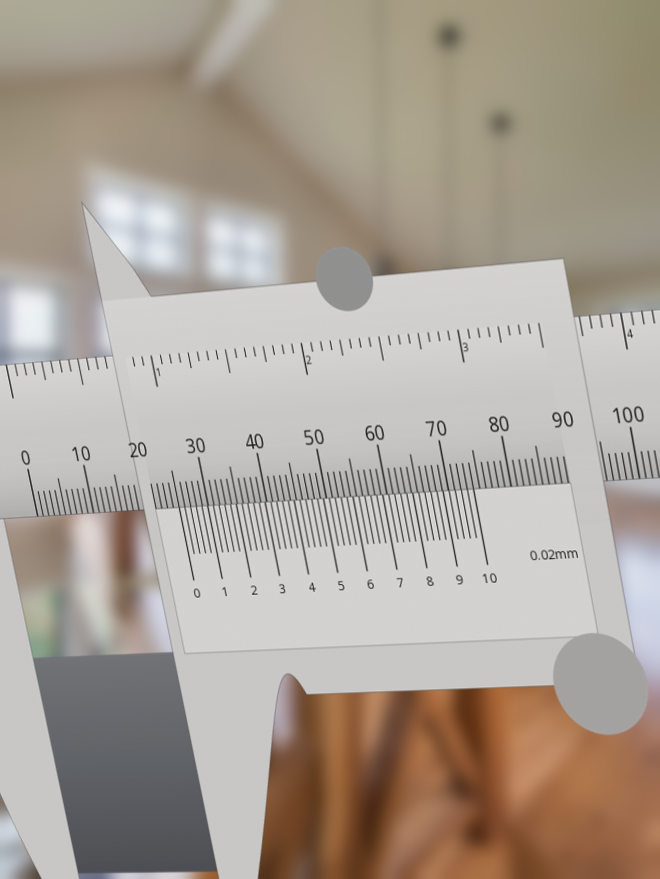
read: {"value": 25.0, "unit": "mm"}
